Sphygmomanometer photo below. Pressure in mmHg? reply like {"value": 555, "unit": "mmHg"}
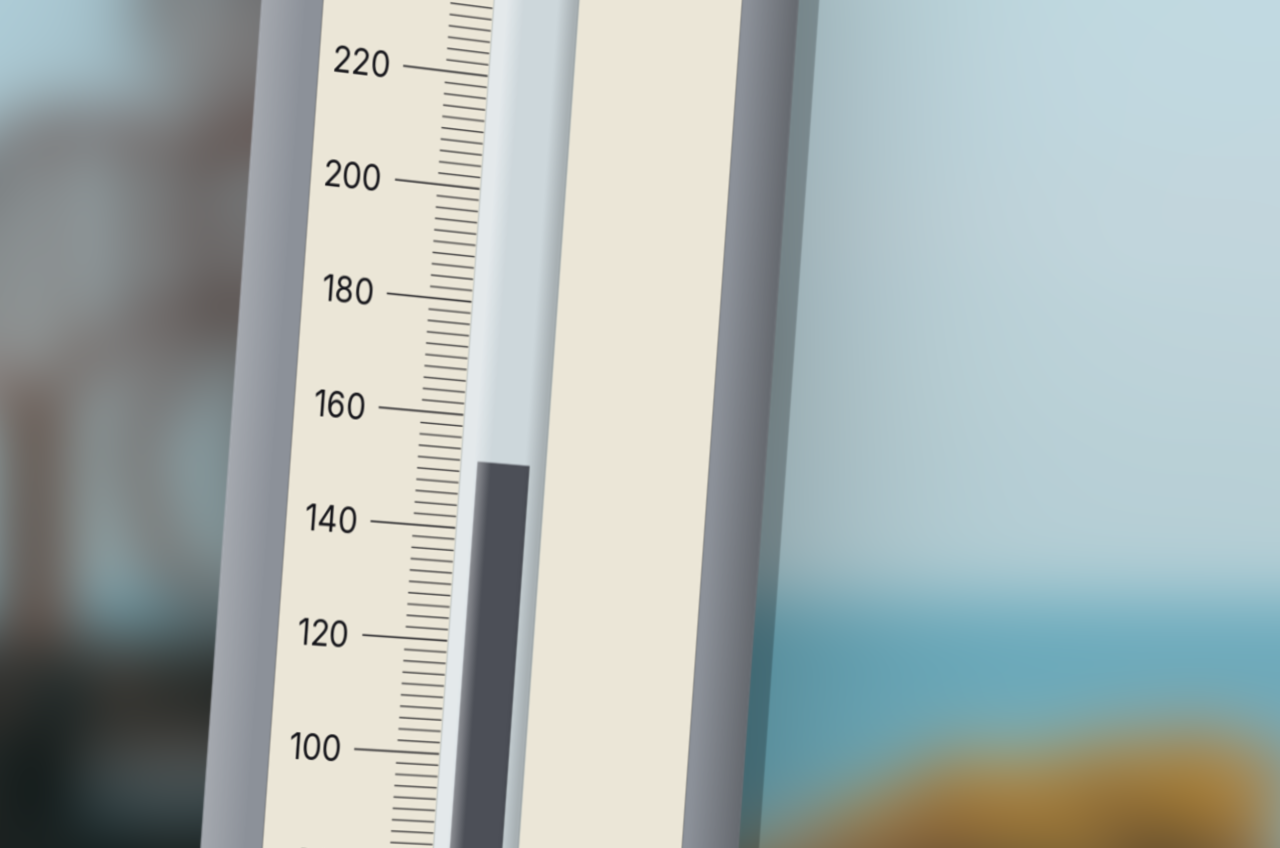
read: {"value": 152, "unit": "mmHg"}
